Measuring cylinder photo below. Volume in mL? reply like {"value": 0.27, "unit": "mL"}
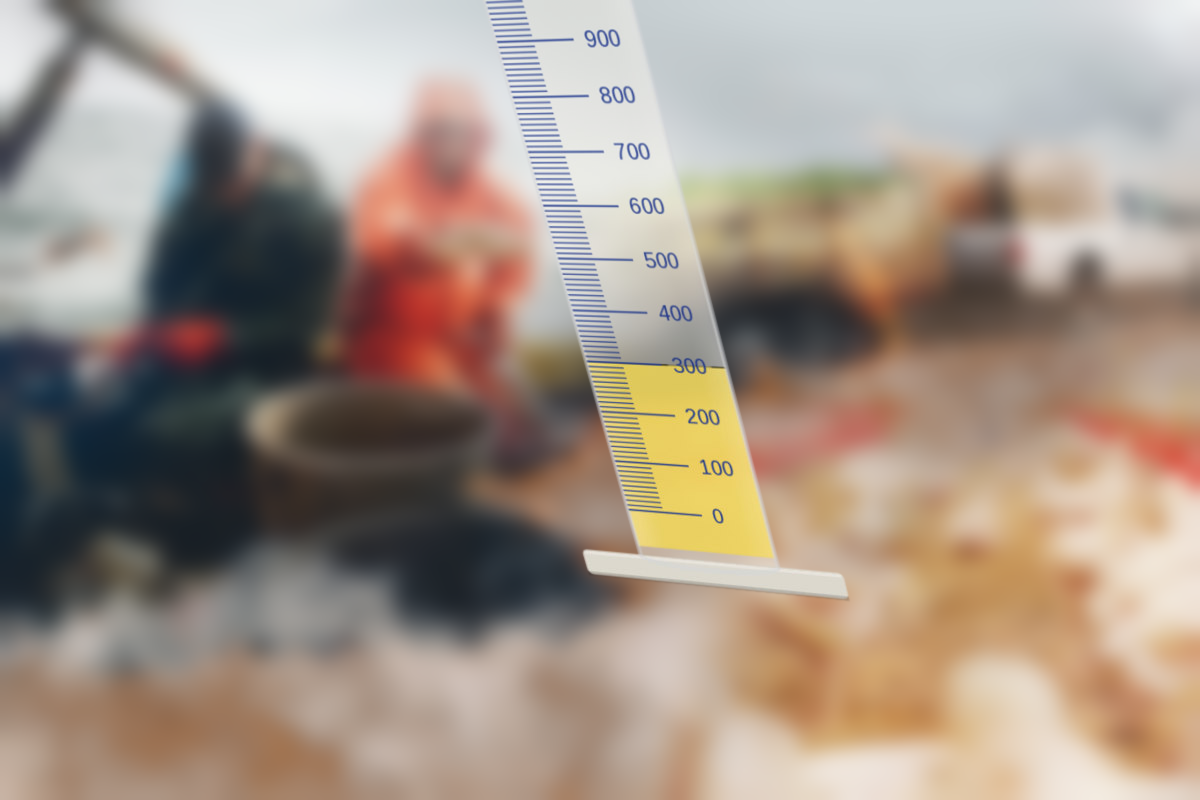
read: {"value": 300, "unit": "mL"}
